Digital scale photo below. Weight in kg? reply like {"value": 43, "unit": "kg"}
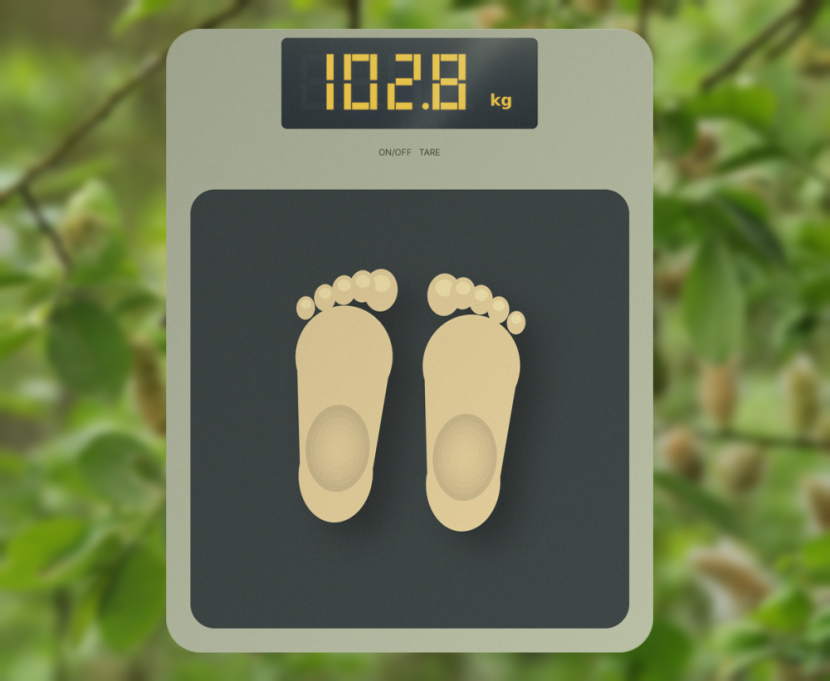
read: {"value": 102.8, "unit": "kg"}
